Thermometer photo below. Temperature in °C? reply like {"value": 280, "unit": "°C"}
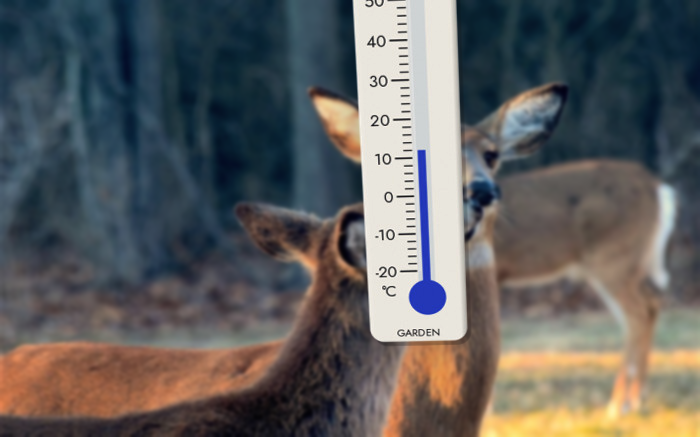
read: {"value": 12, "unit": "°C"}
